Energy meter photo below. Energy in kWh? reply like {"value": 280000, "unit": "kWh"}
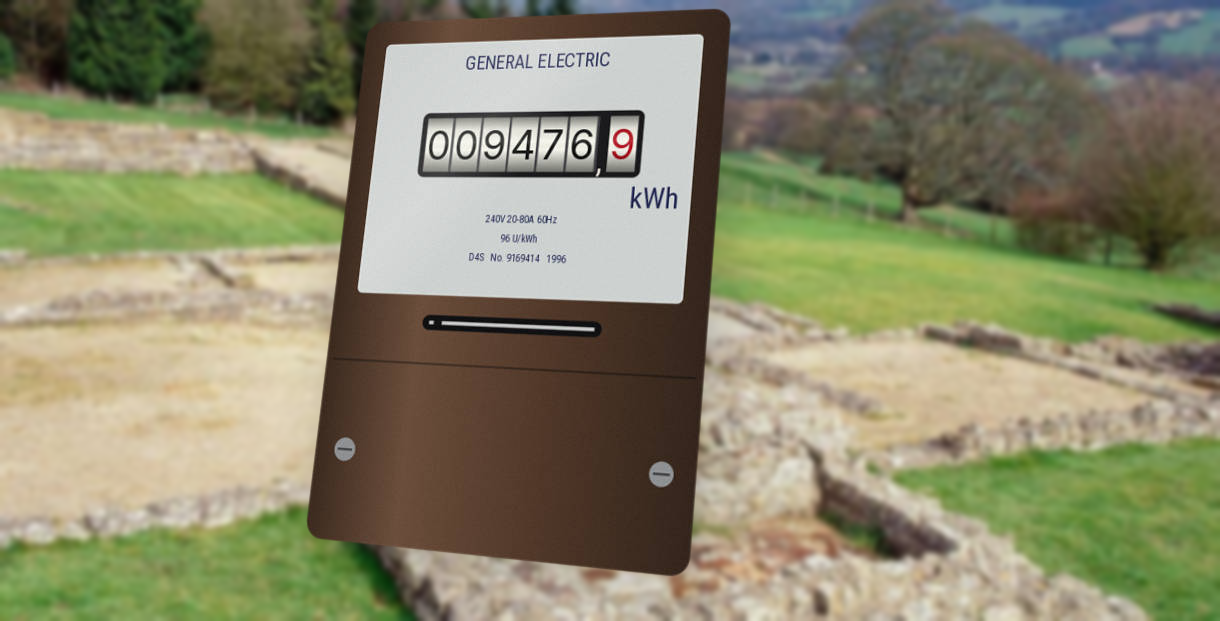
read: {"value": 9476.9, "unit": "kWh"}
